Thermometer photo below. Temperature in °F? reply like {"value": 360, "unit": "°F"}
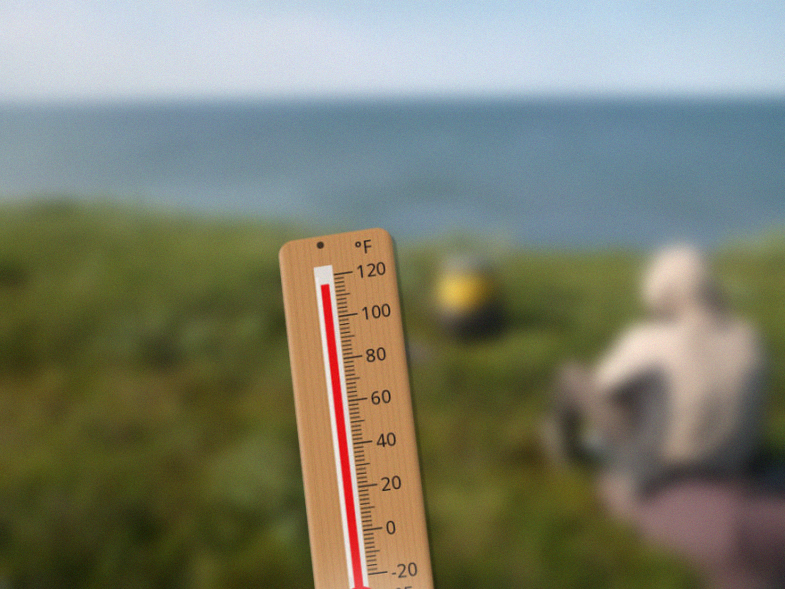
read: {"value": 116, "unit": "°F"}
